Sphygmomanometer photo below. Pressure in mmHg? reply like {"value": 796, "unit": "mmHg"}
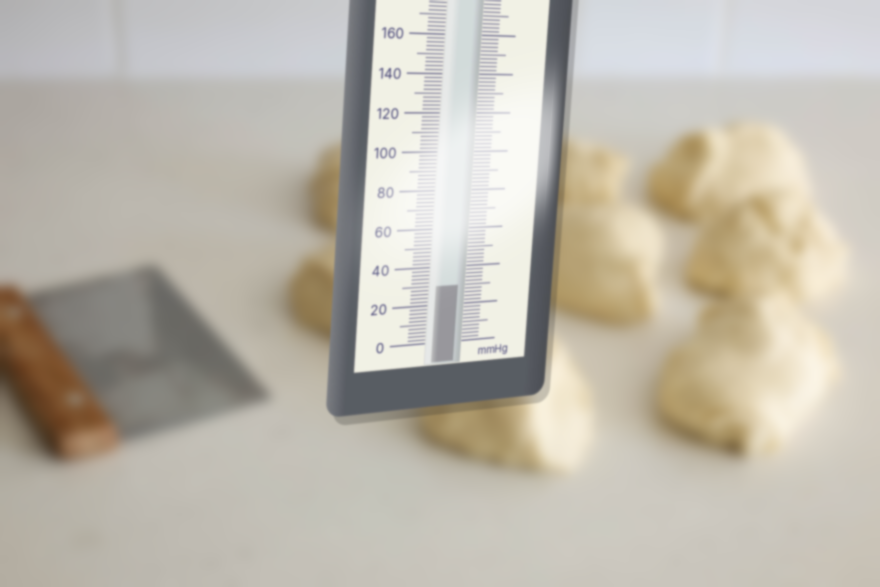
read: {"value": 30, "unit": "mmHg"}
